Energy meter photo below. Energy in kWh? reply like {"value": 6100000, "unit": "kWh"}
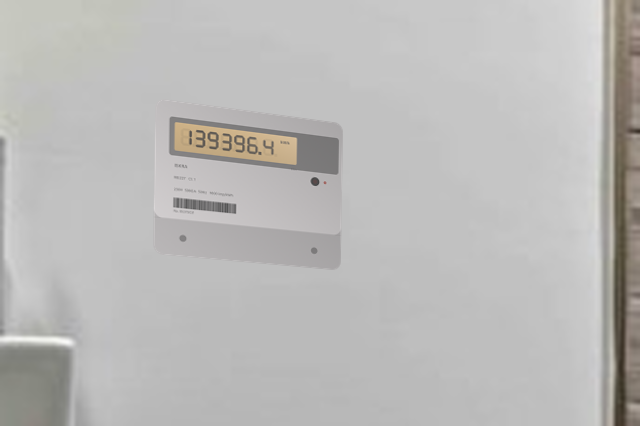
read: {"value": 139396.4, "unit": "kWh"}
